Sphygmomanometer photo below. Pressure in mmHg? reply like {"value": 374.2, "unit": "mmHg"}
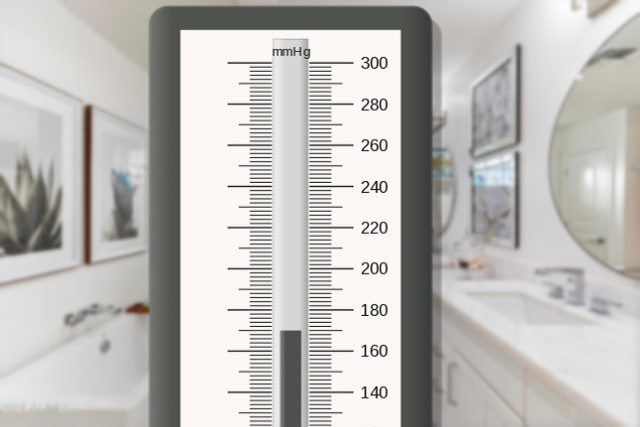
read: {"value": 170, "unit": "mmHg"}
